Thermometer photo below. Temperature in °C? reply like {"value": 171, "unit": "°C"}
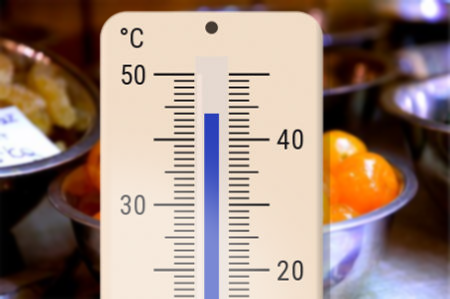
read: {"value": 44, "unit": "°C"}
